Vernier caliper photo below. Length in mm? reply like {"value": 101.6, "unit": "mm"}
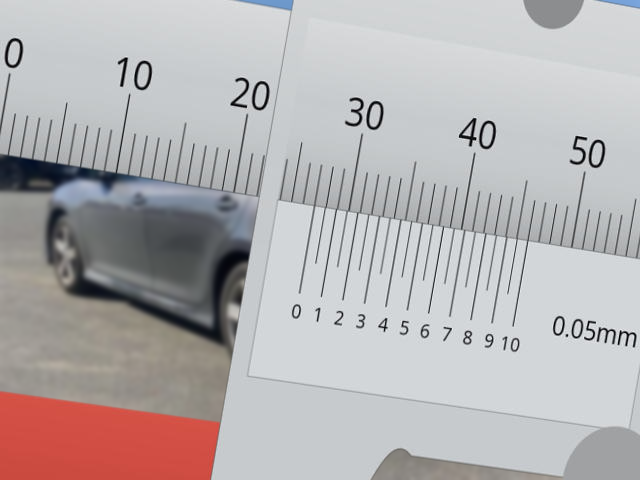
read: {"value": 27.0, "unit": "mm"}
